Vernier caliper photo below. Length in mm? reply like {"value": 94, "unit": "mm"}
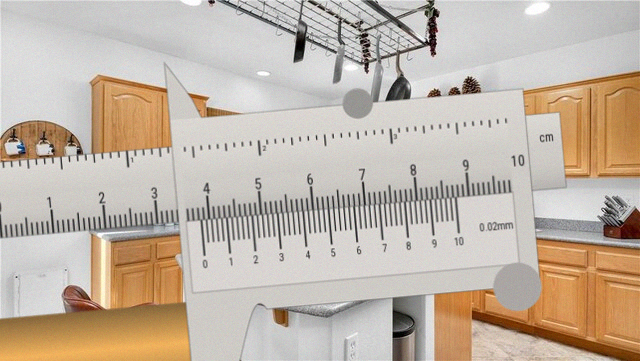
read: {"value": 38.5, "unit": "mm"}
